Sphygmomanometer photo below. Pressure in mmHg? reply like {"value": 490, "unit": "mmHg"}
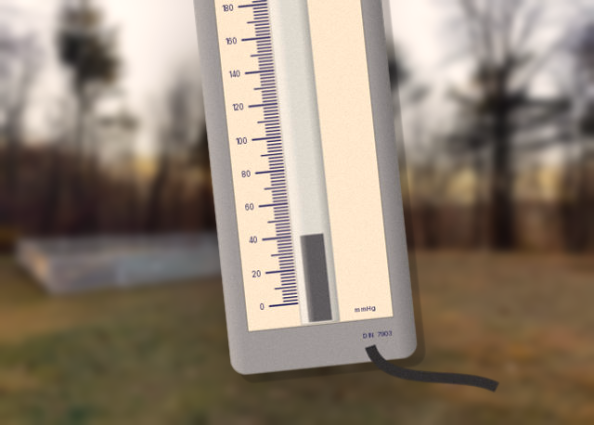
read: {"value": 40, "unit": "mmHg"}
